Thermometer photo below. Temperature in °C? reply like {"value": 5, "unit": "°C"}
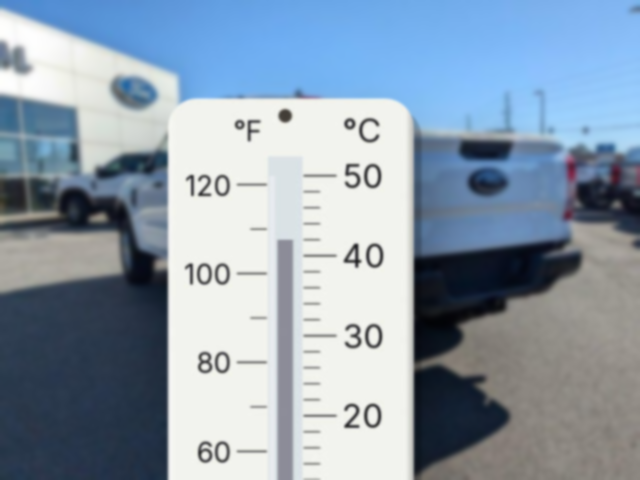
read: {"value": 42, "unit": "°C"}
